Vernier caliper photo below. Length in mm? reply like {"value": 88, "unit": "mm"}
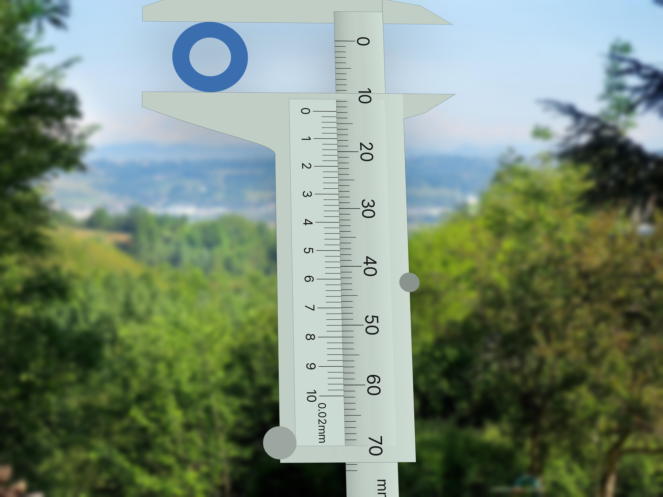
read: {"value": 12.8, "unit": "mm"}
